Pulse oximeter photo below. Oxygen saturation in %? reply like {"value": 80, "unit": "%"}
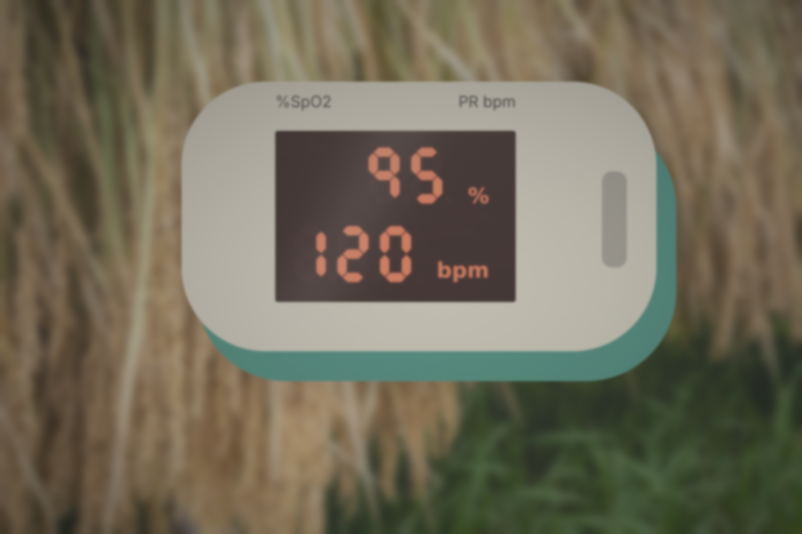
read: {"value": 95, "unit": "%"}
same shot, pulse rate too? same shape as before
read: {"value": 120, "unit": "bpm"}
